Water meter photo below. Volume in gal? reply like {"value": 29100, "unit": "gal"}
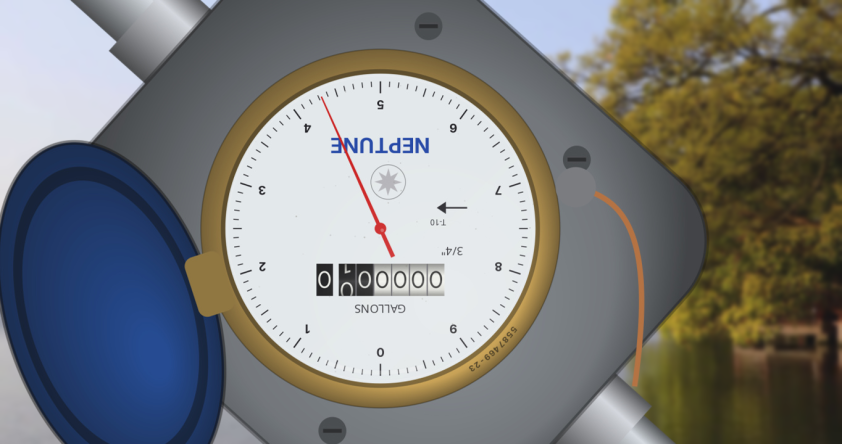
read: {"value": 4.3, "unit": "gal"}
